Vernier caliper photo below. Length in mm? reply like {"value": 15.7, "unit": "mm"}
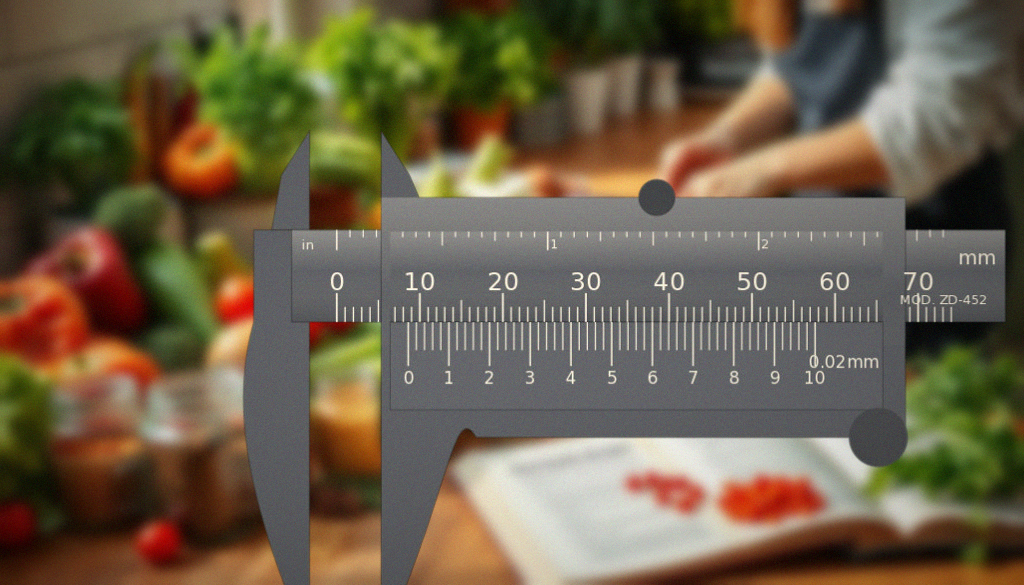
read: {"value": 8.6, "unit": "mm"}
